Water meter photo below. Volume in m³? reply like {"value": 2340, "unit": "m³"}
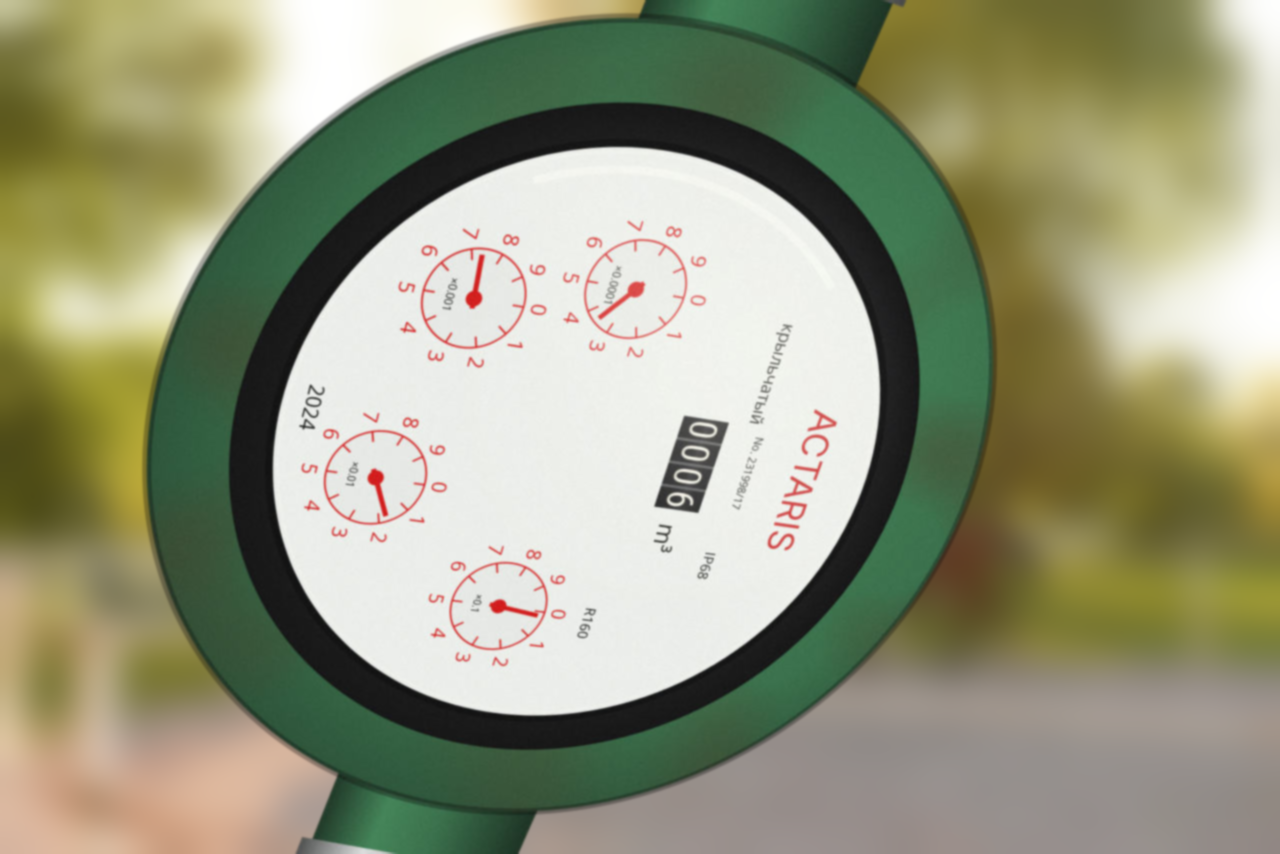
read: {"value": 6.0173, "unit": "m³"}
